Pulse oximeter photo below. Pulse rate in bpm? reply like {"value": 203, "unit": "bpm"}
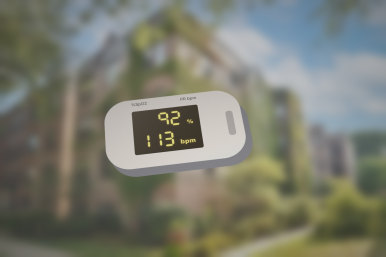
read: {"value": 113, "unit": "bpm"}
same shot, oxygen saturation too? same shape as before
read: {"value": 92, "unit": "%"}
